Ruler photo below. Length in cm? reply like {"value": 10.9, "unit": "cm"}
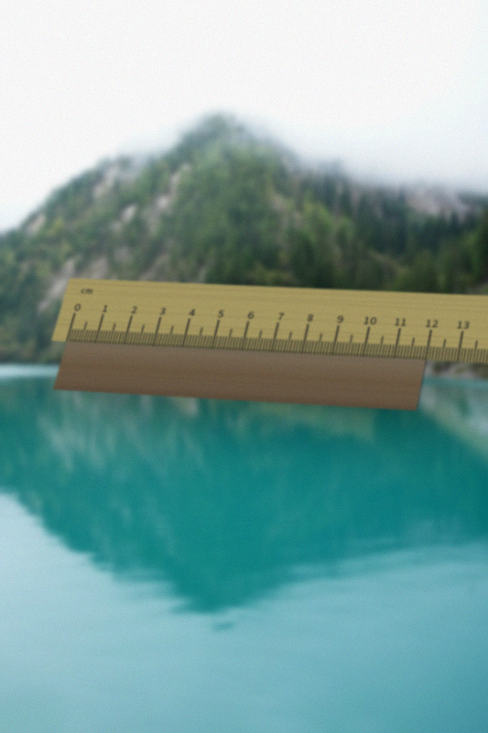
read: {"value": 12, "unit": "cm"}
